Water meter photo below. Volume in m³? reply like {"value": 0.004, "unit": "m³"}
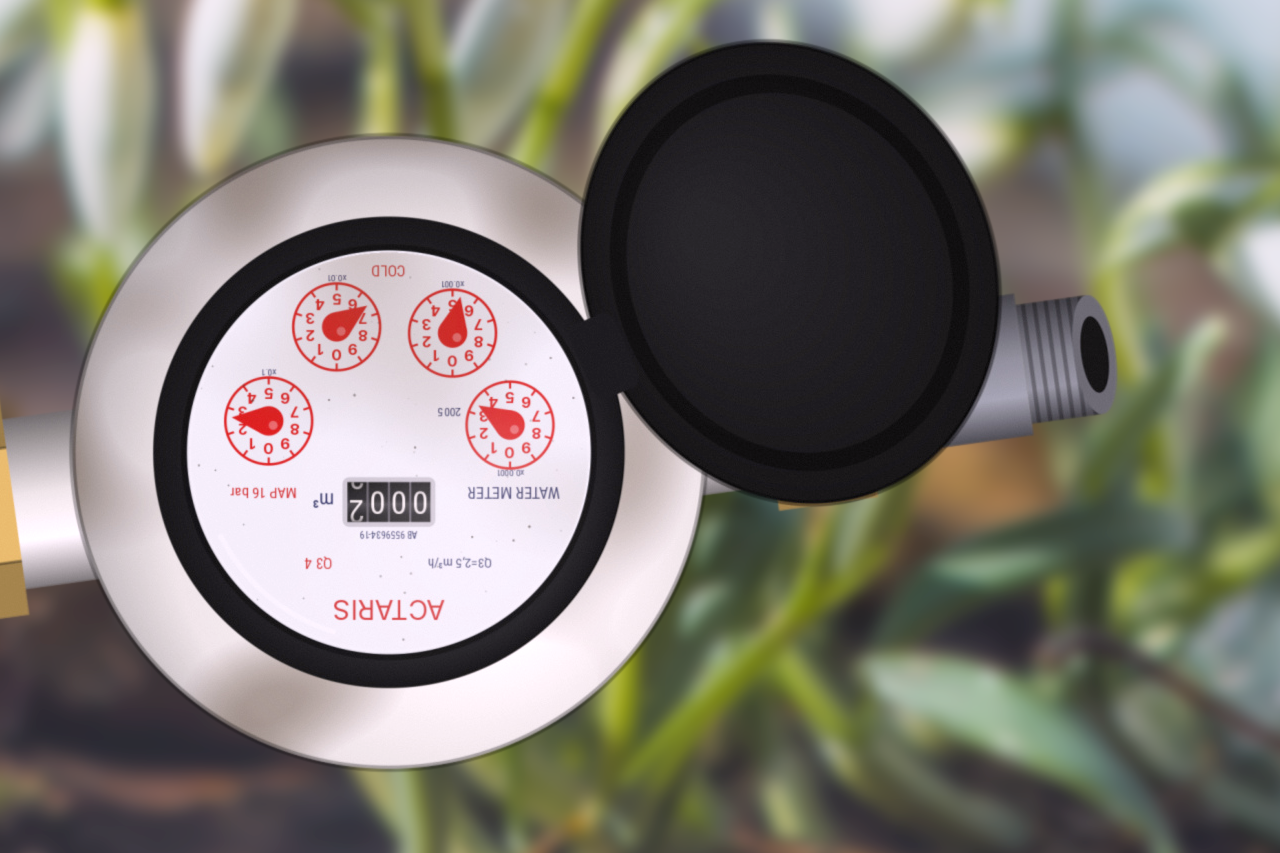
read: {"value": 2.2653, "unit": "m³"}
